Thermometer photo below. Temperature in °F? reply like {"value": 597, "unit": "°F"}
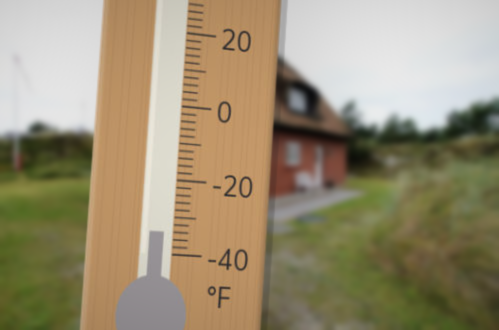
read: {"value": -34, "unit": "°F"}
